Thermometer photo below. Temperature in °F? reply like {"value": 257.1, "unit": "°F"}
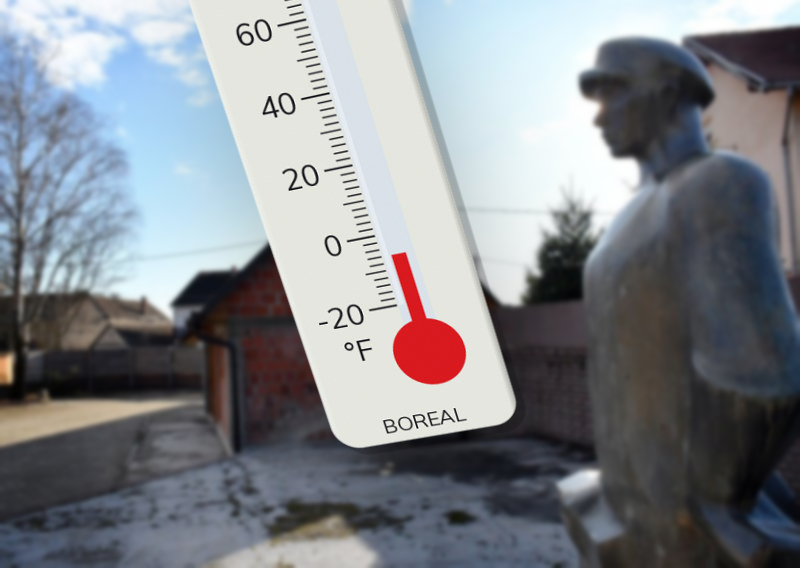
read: {"value": -6, "unit": "°F"}
